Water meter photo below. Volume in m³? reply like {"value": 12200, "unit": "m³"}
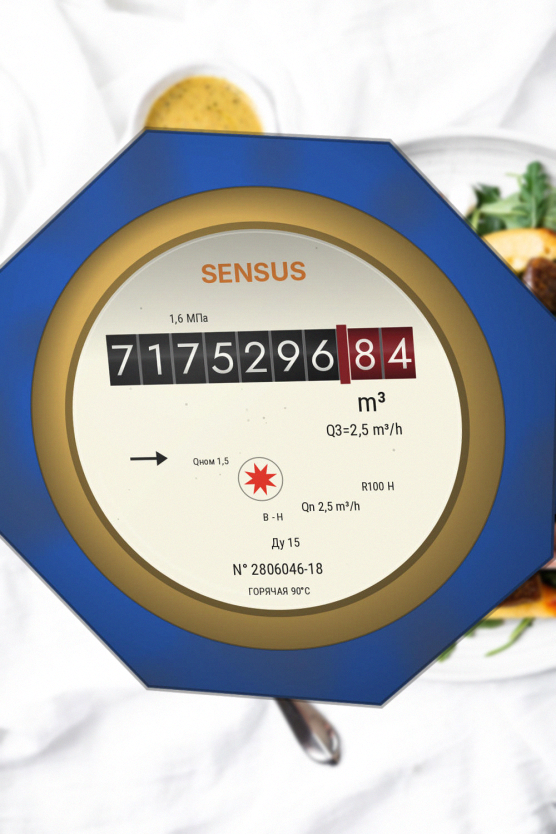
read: {"value": 7175296.84, "unit": "m³"}
